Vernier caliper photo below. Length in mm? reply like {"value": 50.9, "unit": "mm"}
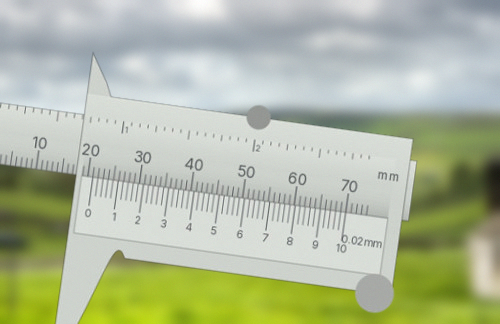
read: {"value": 21.0, "unit": "mm"}
